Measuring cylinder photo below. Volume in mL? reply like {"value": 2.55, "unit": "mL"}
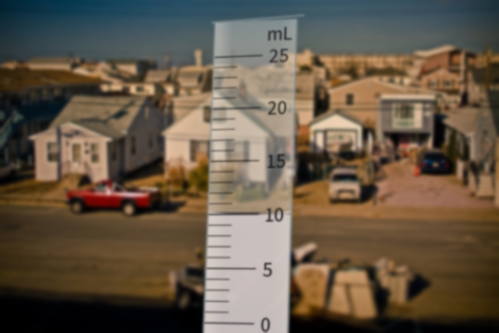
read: {"value": 10, "unit": "mL"}
